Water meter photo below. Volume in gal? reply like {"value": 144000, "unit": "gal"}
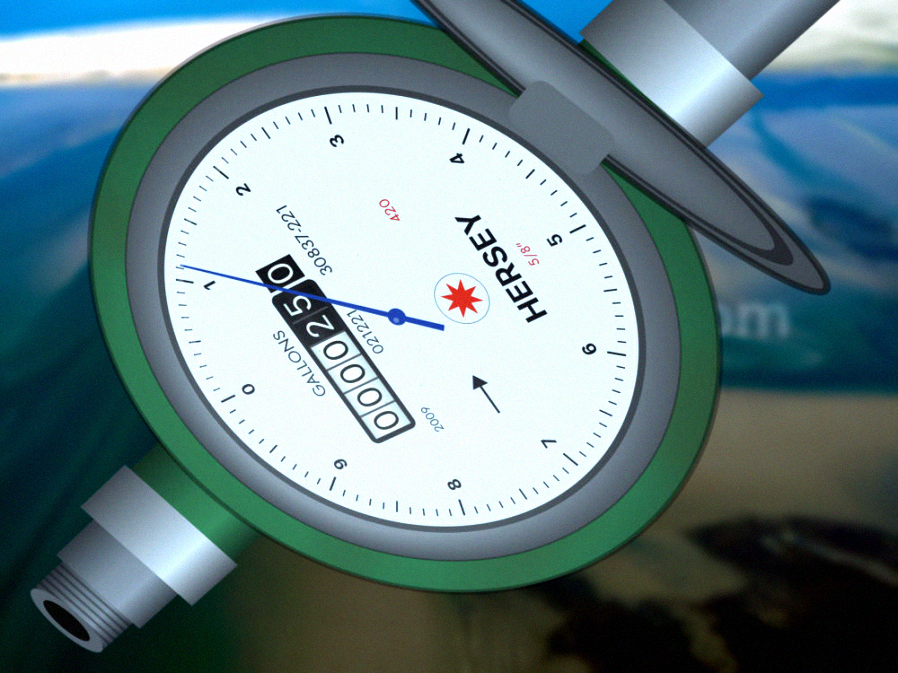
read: {"value": 251.1, "unit": "gal"}
